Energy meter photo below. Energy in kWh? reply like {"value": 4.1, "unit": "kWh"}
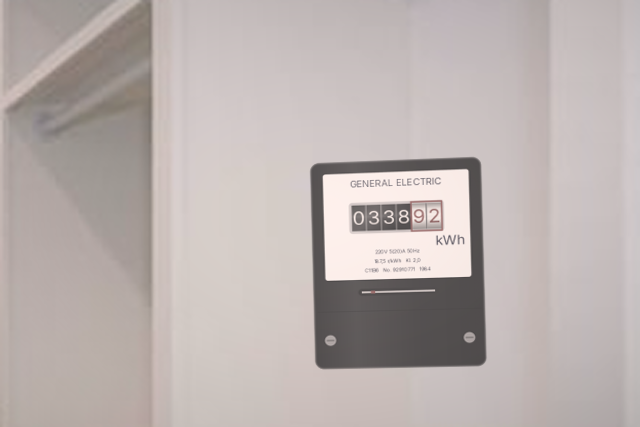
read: {"value": 338.92, "unit": "kWh"}
